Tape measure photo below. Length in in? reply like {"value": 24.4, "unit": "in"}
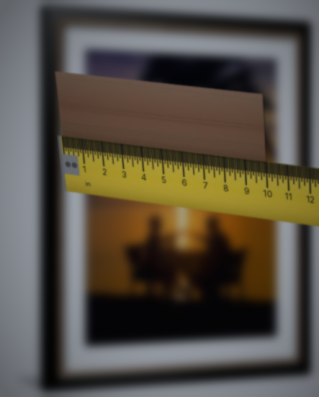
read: {"value": 10, "unit": "in"}
